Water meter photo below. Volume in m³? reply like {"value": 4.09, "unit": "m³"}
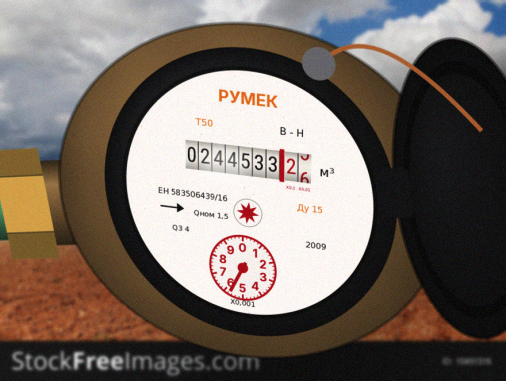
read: {"value": 244533.255, "unit": "m³"}
